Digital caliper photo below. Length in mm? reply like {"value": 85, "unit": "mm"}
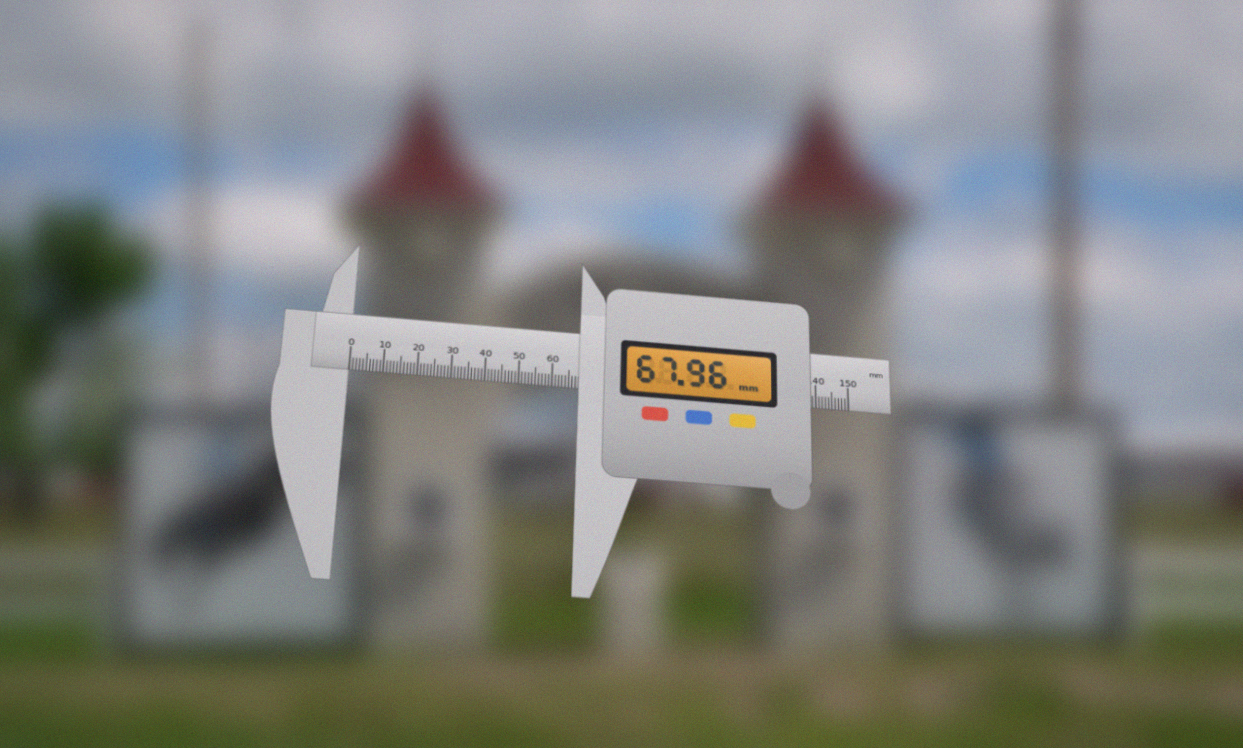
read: {"value": 67.96, "unit": "mm"}
